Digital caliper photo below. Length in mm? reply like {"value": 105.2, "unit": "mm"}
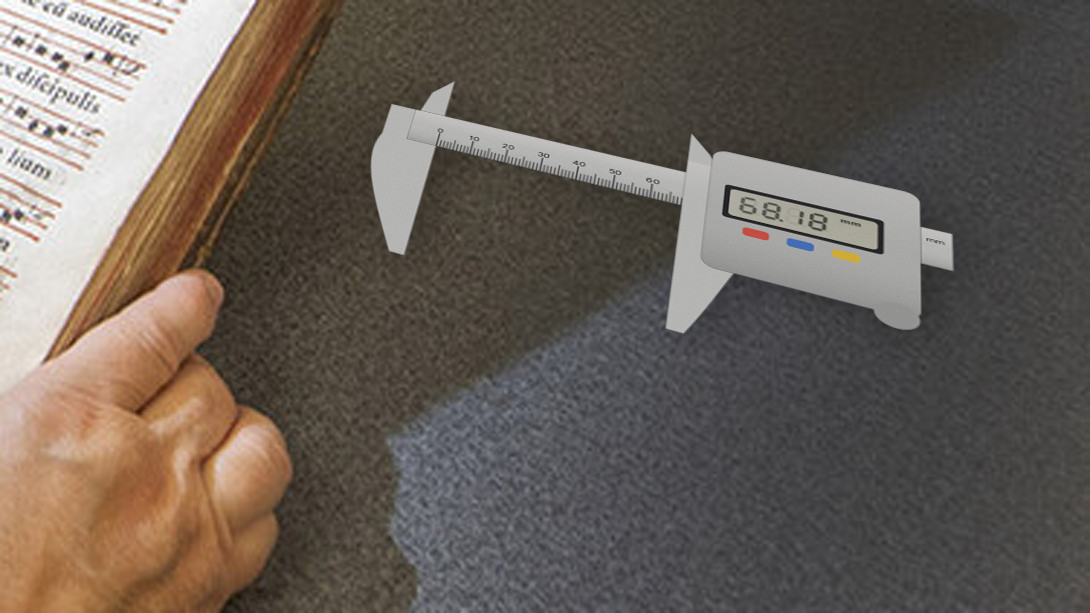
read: {"value": 68.18, "unit": "mm"}
